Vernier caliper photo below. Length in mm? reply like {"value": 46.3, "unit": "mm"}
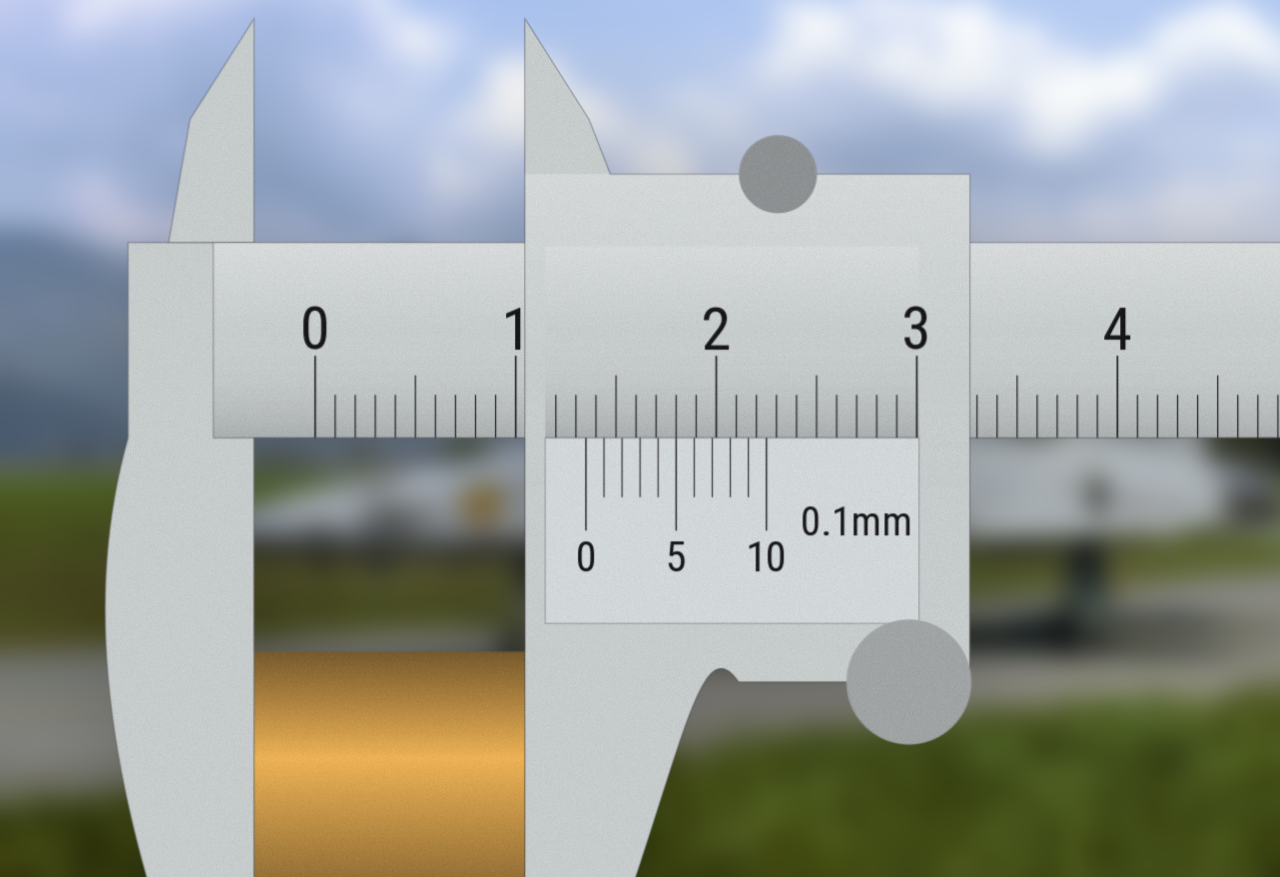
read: {"value": 13.5, "unit": "mm"}
